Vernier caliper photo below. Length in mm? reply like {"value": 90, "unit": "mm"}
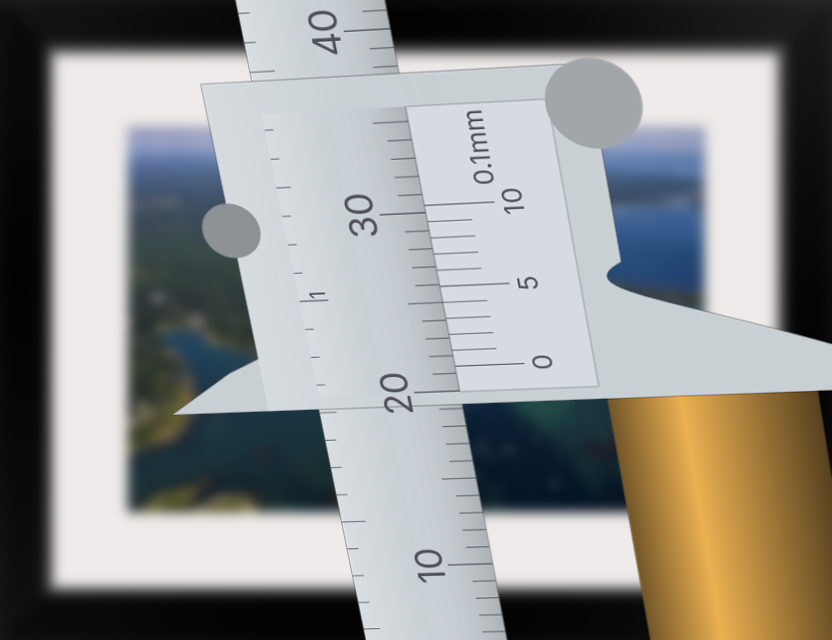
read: {"value": 21.4, "unit": "mm"}
